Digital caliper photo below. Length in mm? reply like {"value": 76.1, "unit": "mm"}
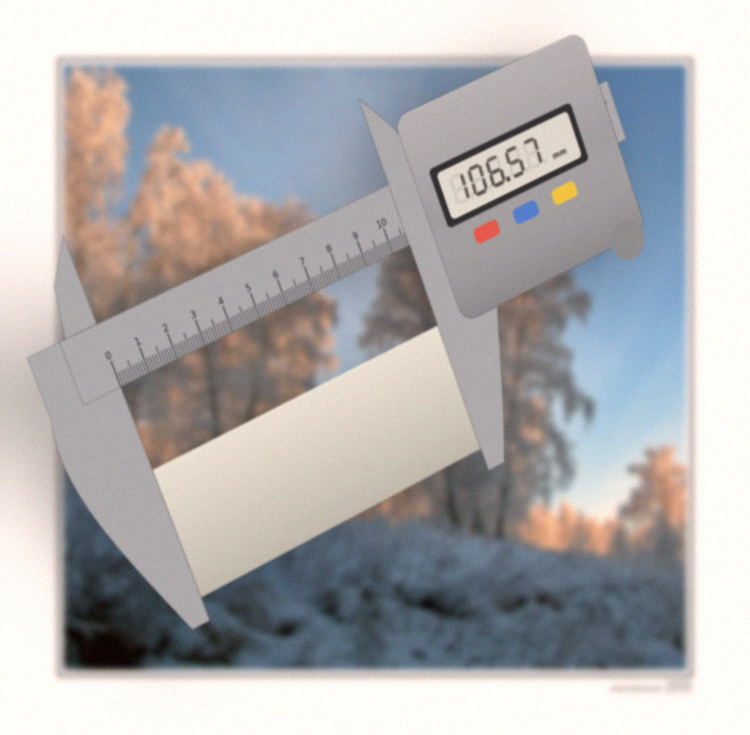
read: {"value": 106.57, "unit": "mm"}
